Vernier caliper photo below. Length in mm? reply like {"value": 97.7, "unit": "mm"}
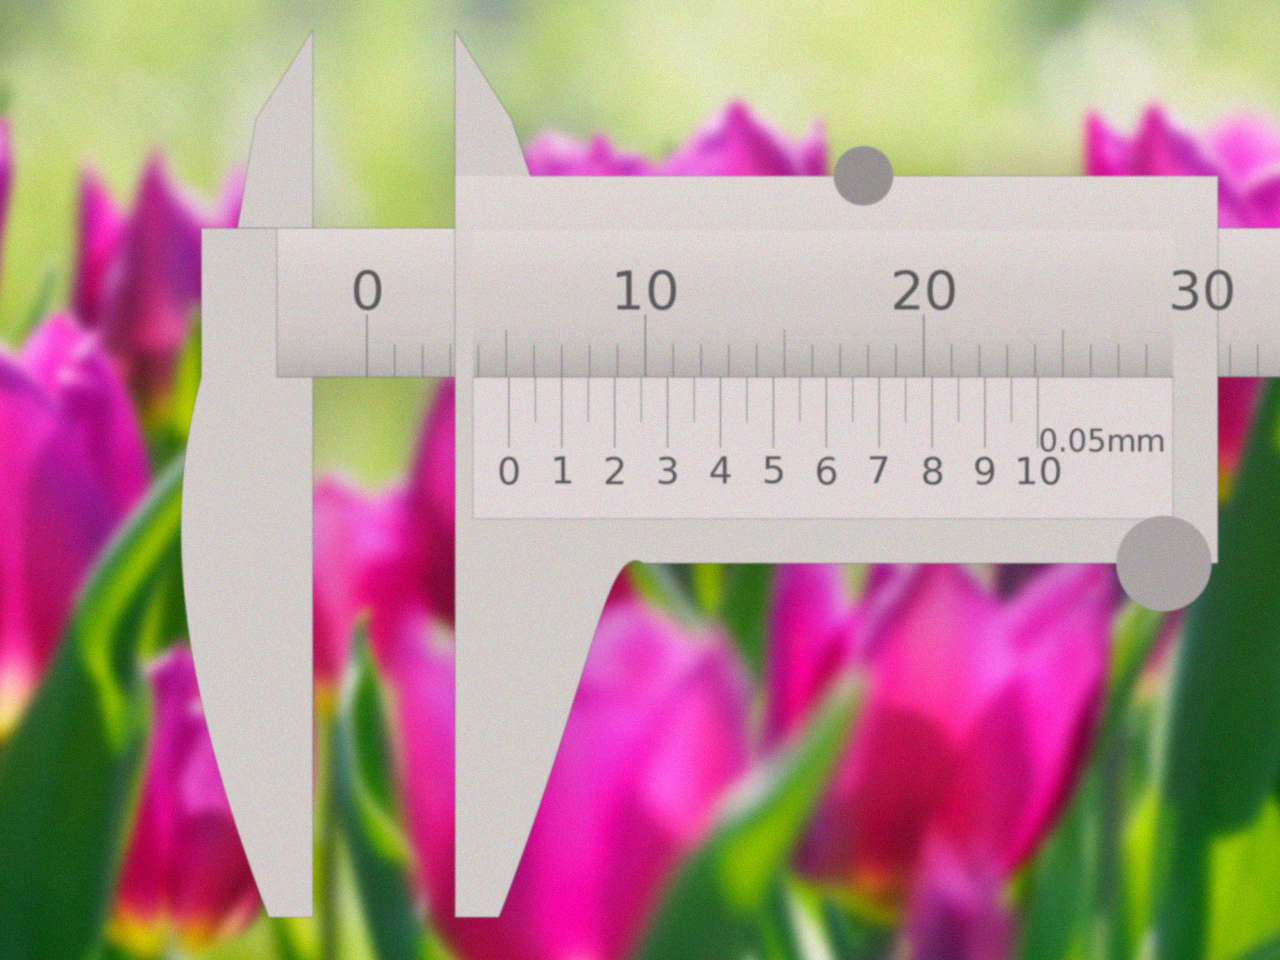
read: {"value": 5.1, "unit": "mm"}
